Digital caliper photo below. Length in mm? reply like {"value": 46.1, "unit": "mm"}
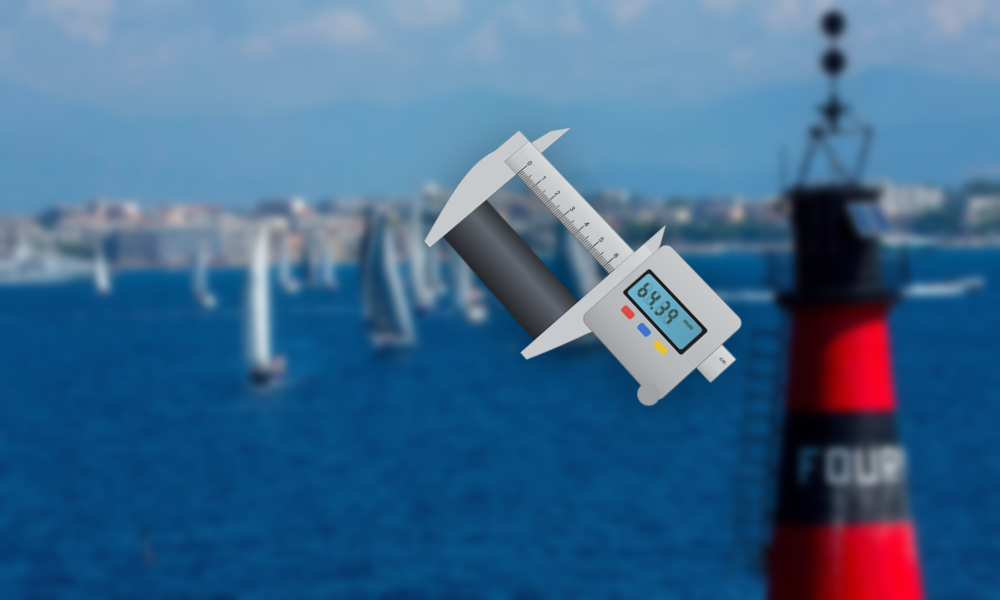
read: {"value": 64.39, "unit": "mm"}
